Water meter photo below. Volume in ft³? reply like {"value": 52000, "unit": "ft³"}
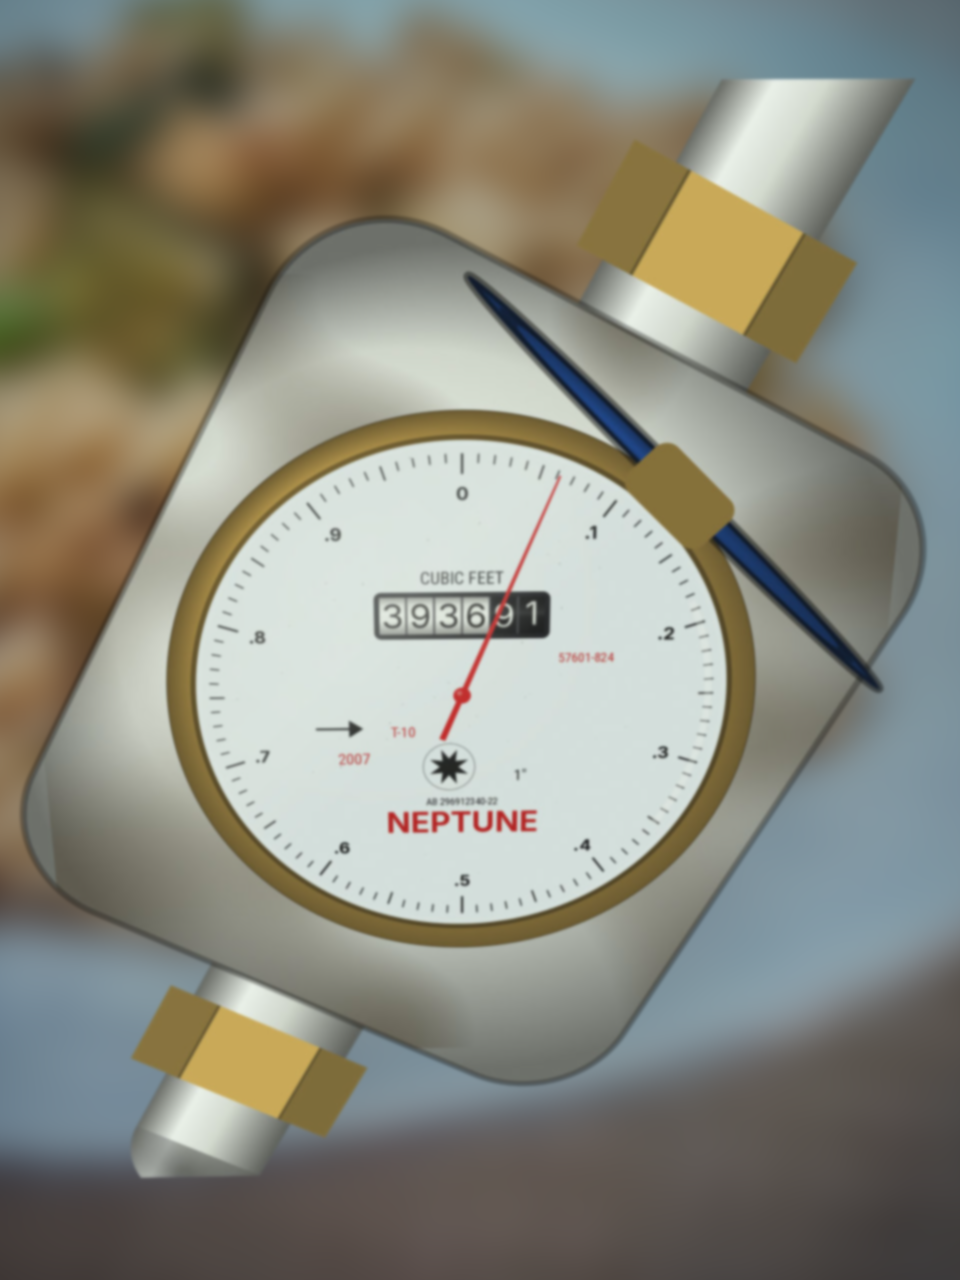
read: {"value": 393691.06, "unit": "ft³"}
